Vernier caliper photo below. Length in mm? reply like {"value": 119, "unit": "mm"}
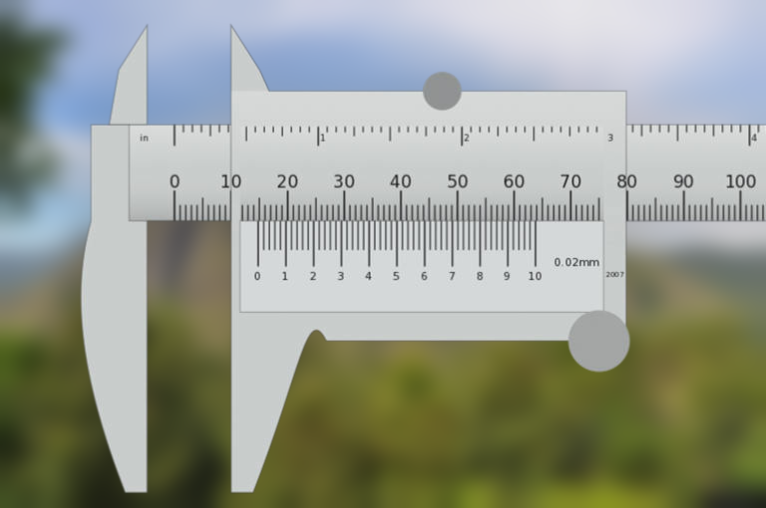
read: {"value": 14.8, "unit": "mm"}
